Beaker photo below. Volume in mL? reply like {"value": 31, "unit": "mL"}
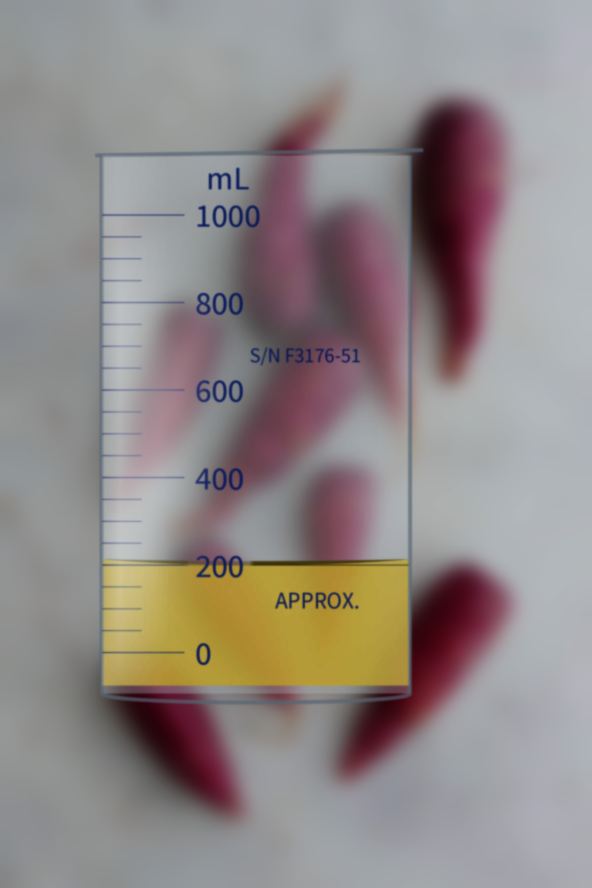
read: {"value": 200, "unit": "mL"}
